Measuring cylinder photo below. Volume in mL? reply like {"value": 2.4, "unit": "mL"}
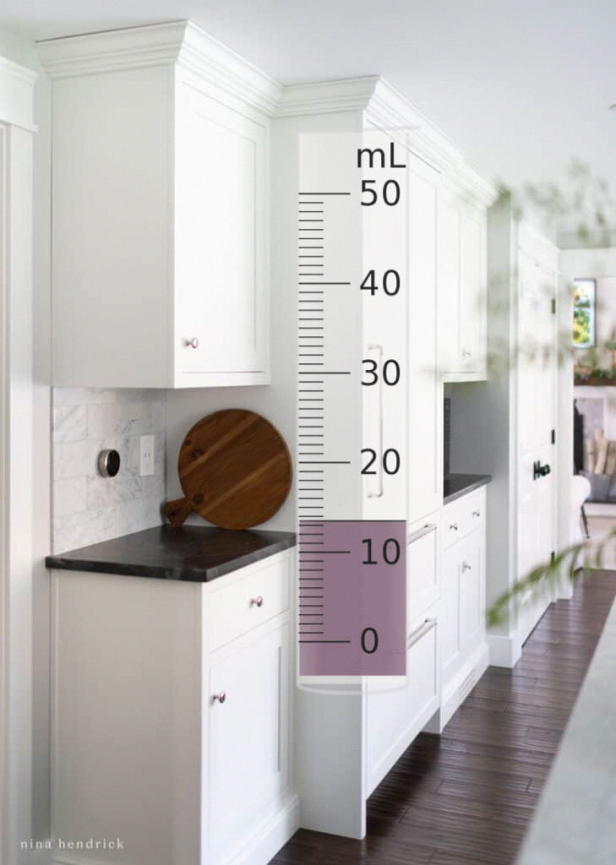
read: {"value": 13.5, "unit": "mL"}
